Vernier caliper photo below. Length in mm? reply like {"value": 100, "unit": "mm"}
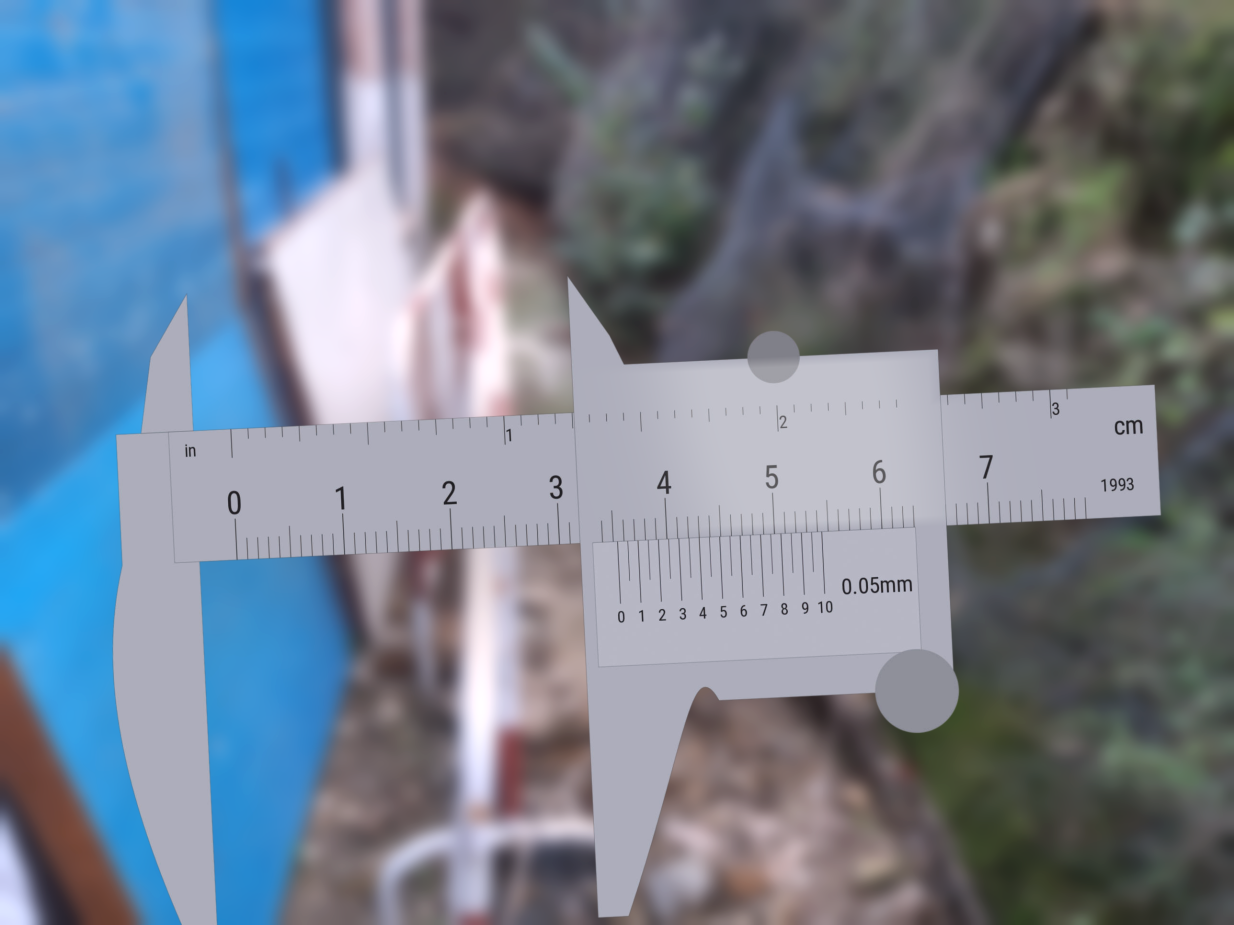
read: {"value": 35.4, "unit": "mm"}
